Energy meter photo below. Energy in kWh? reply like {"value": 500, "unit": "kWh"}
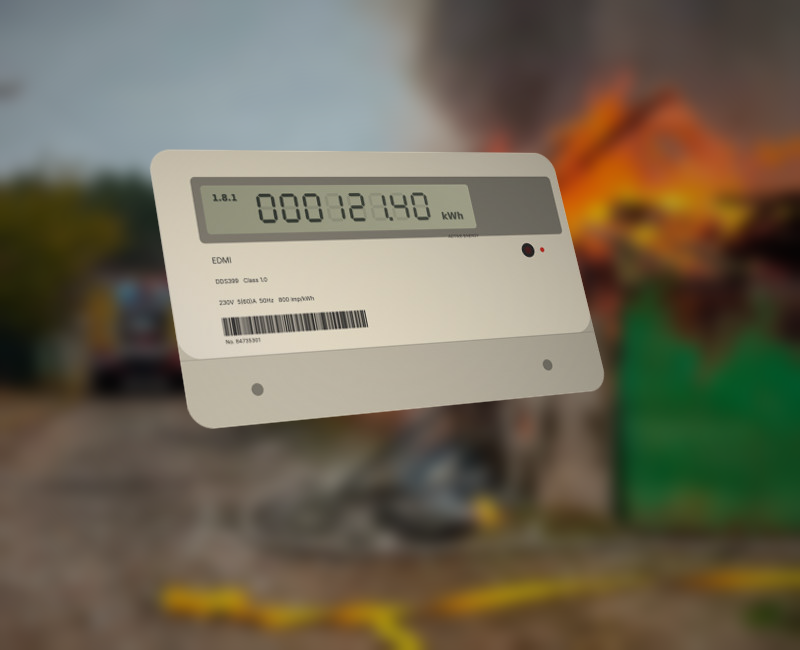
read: {"value": 121.40, "unit": "kWh"}
